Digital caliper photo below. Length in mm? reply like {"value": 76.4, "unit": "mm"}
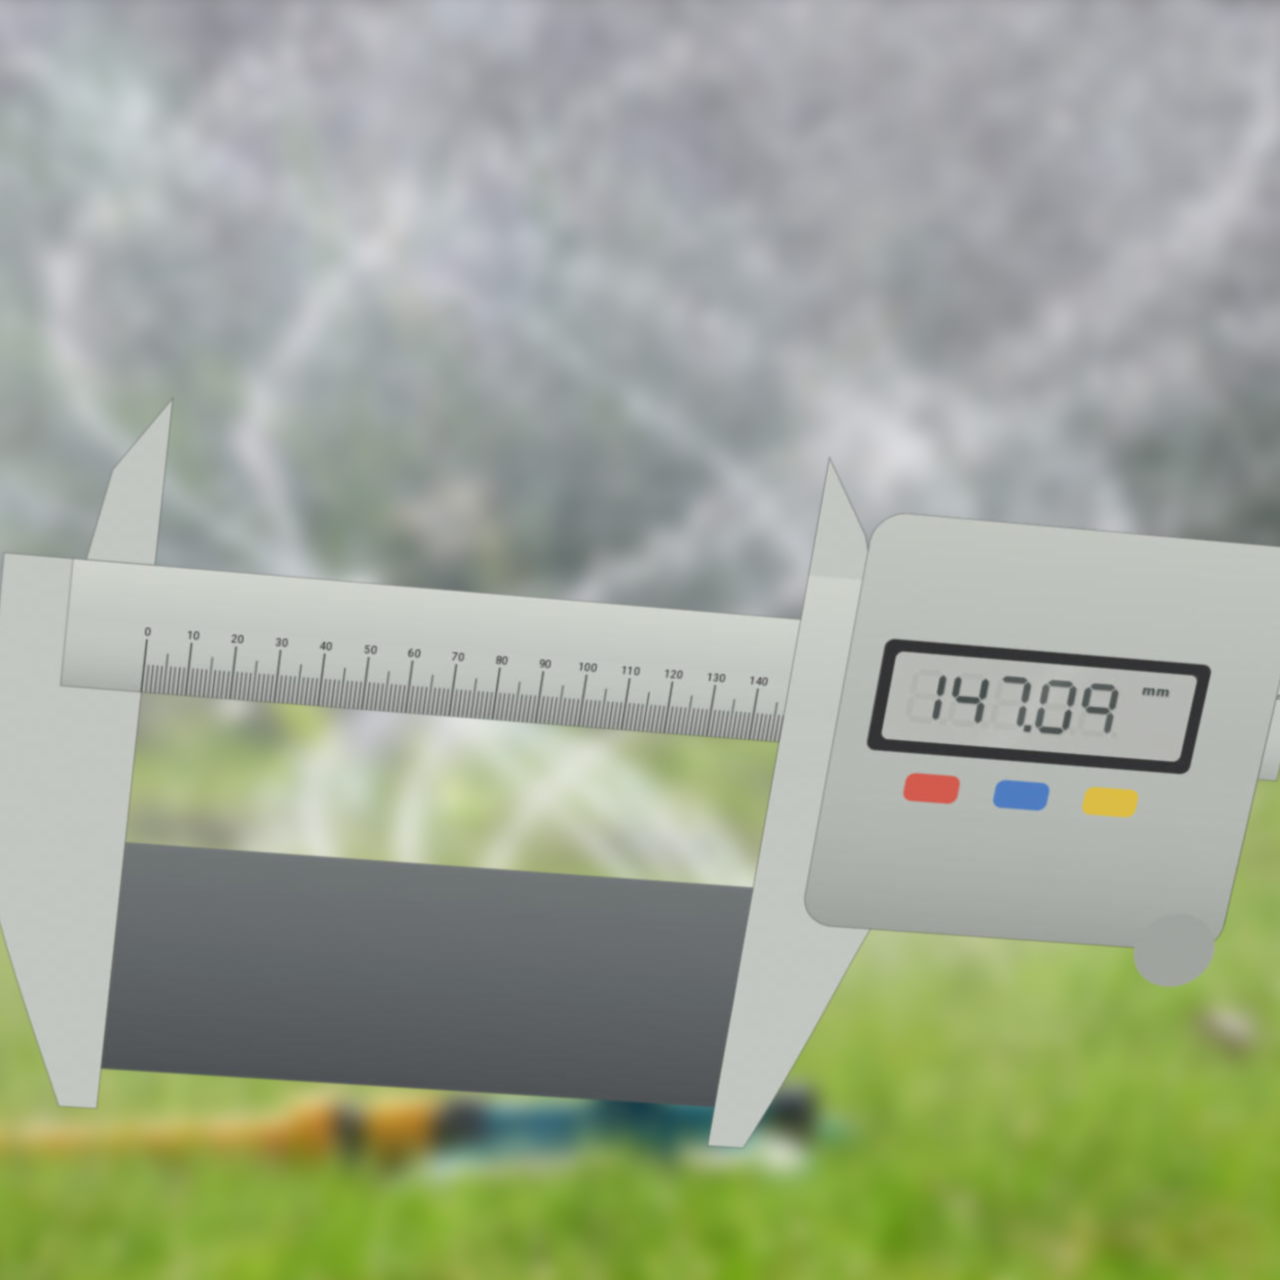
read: {"value": 147.09, "unit": "mm"}
